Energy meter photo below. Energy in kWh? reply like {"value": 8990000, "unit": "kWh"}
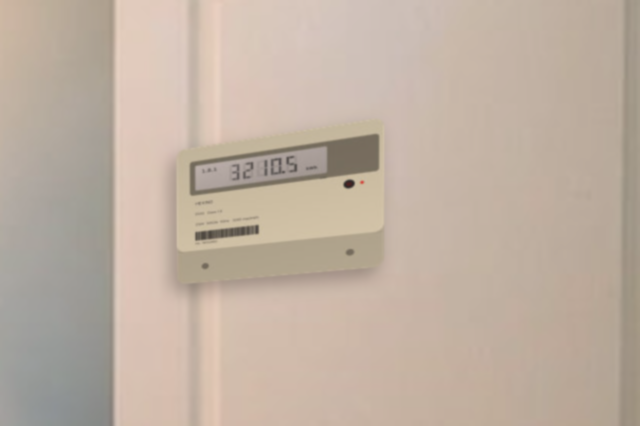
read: {"value": 3210.5, "unit": "kWh"}
